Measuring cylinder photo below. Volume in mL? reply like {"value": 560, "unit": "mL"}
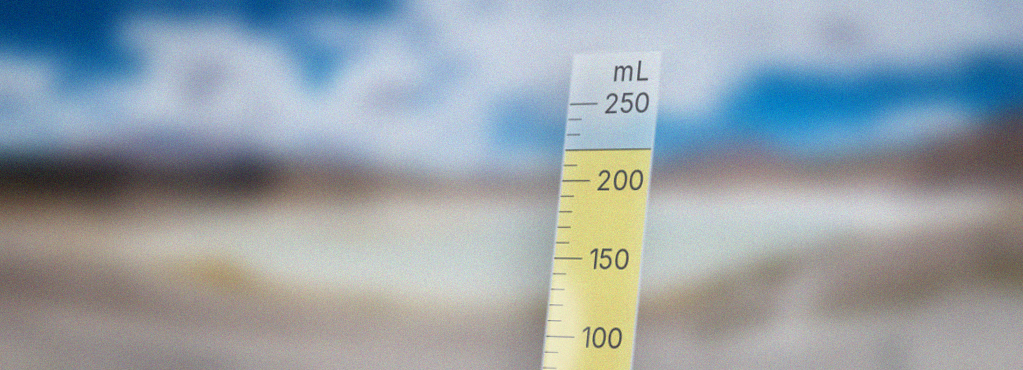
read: {"value": 220, "unit": "mL"}
